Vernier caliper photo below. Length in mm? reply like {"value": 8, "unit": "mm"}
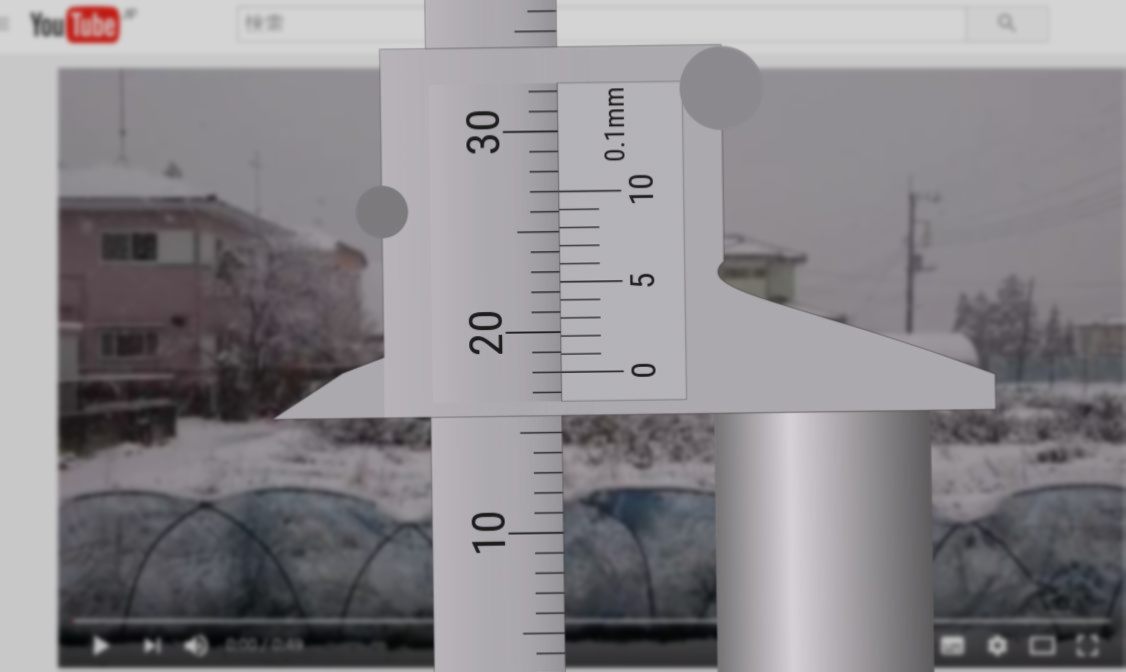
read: {"value": 18.0, "unit": "mm"}
